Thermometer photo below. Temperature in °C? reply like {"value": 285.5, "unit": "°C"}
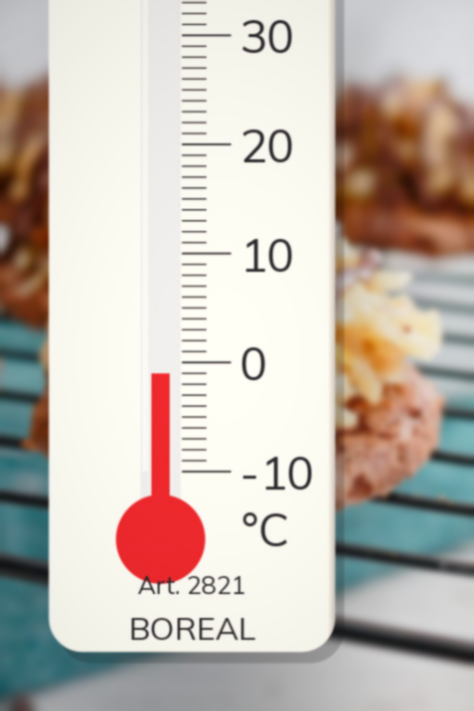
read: {"value": -1, "unit": "°C"}
